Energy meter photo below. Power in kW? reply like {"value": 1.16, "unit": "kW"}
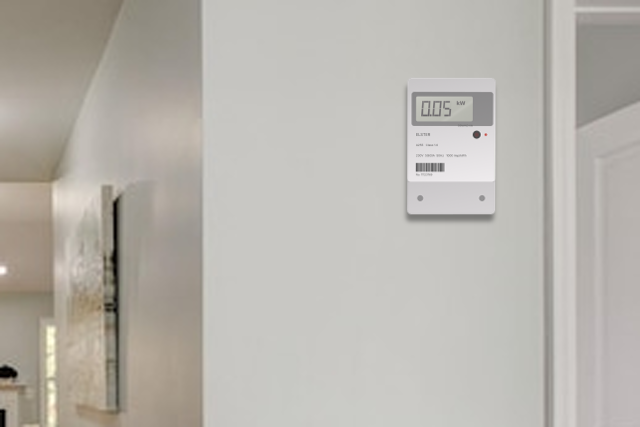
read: {"value": 0.05, "unit": "kW"}
